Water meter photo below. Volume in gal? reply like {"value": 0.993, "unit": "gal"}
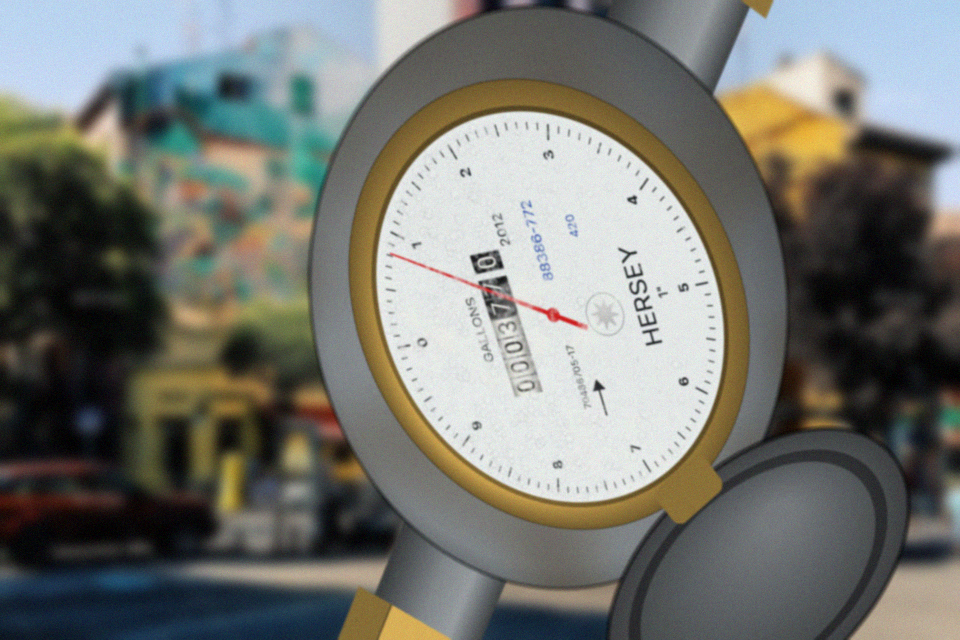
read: {"value": 3770.8, "unit": "gal"}
